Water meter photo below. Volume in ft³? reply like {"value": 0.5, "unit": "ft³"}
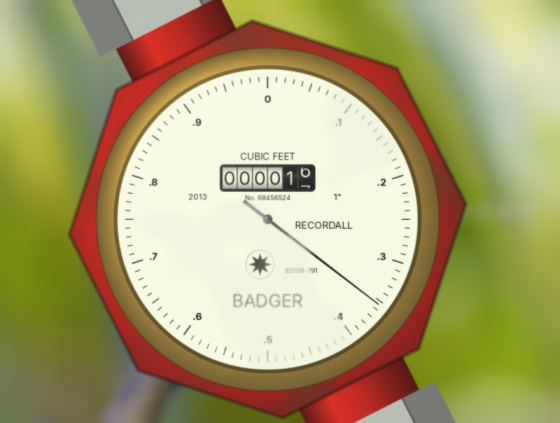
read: {"value": 16.35, "unit": "ft³"}
